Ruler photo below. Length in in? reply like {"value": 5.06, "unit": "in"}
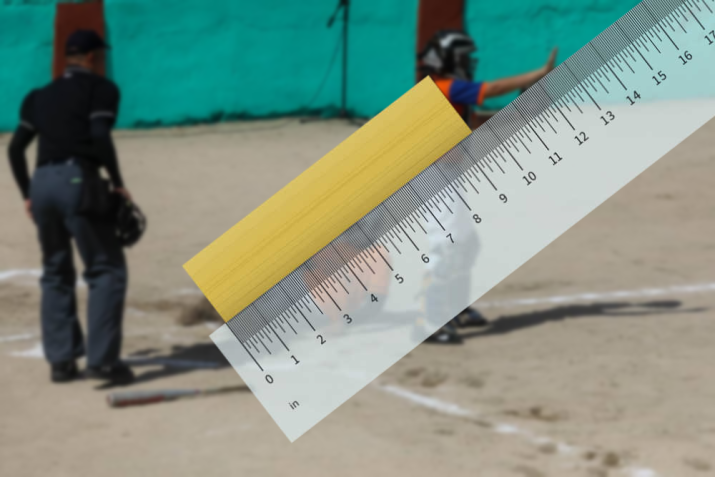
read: {"value": 9.5, "unit": "in"}
